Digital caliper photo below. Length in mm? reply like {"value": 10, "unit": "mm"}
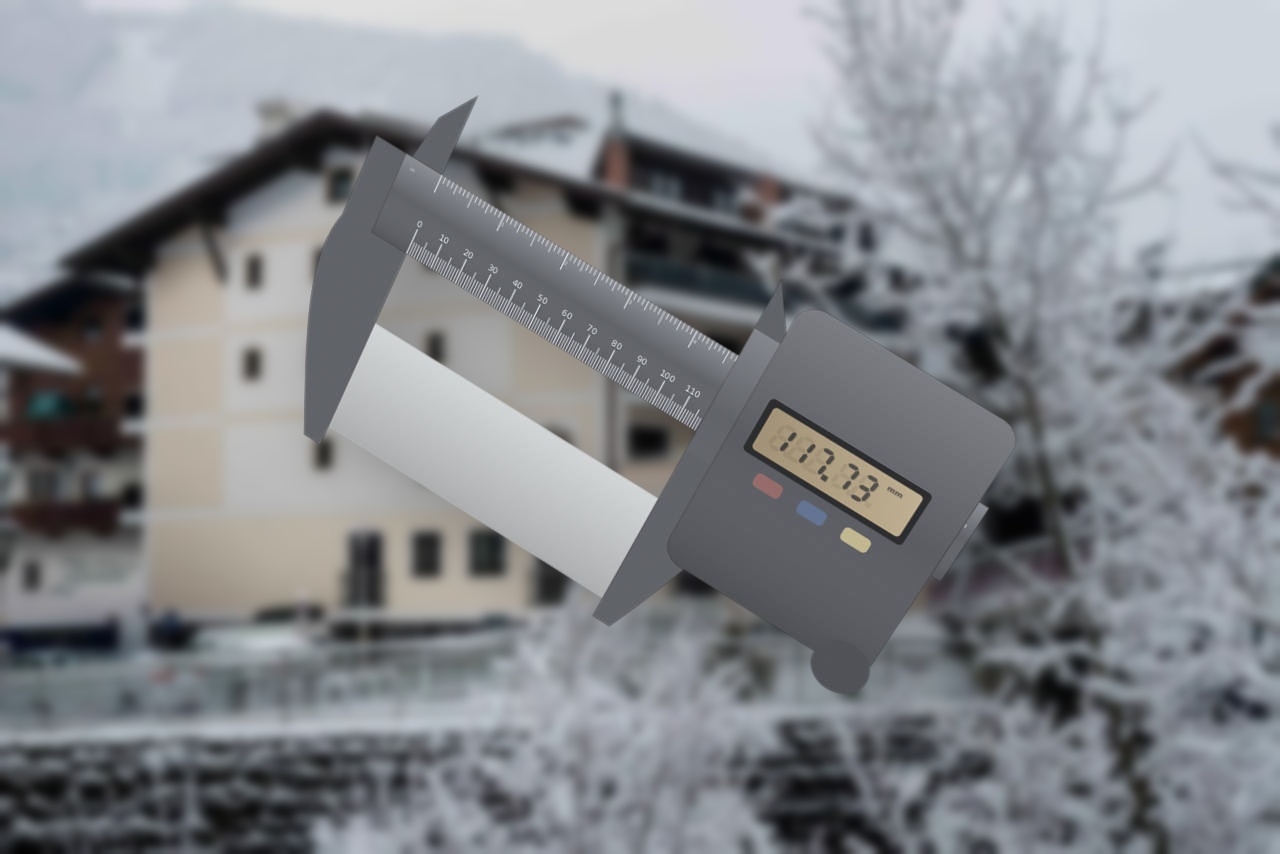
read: {"value": 117.73, "unit": "mm"}
